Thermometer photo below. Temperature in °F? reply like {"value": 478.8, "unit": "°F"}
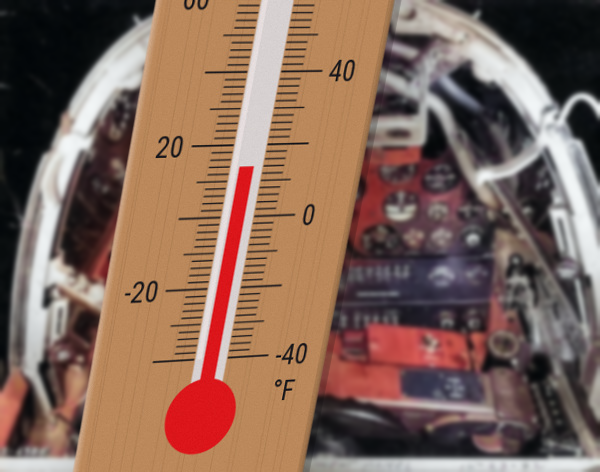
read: {"value": 14, "unit": "°F"}
